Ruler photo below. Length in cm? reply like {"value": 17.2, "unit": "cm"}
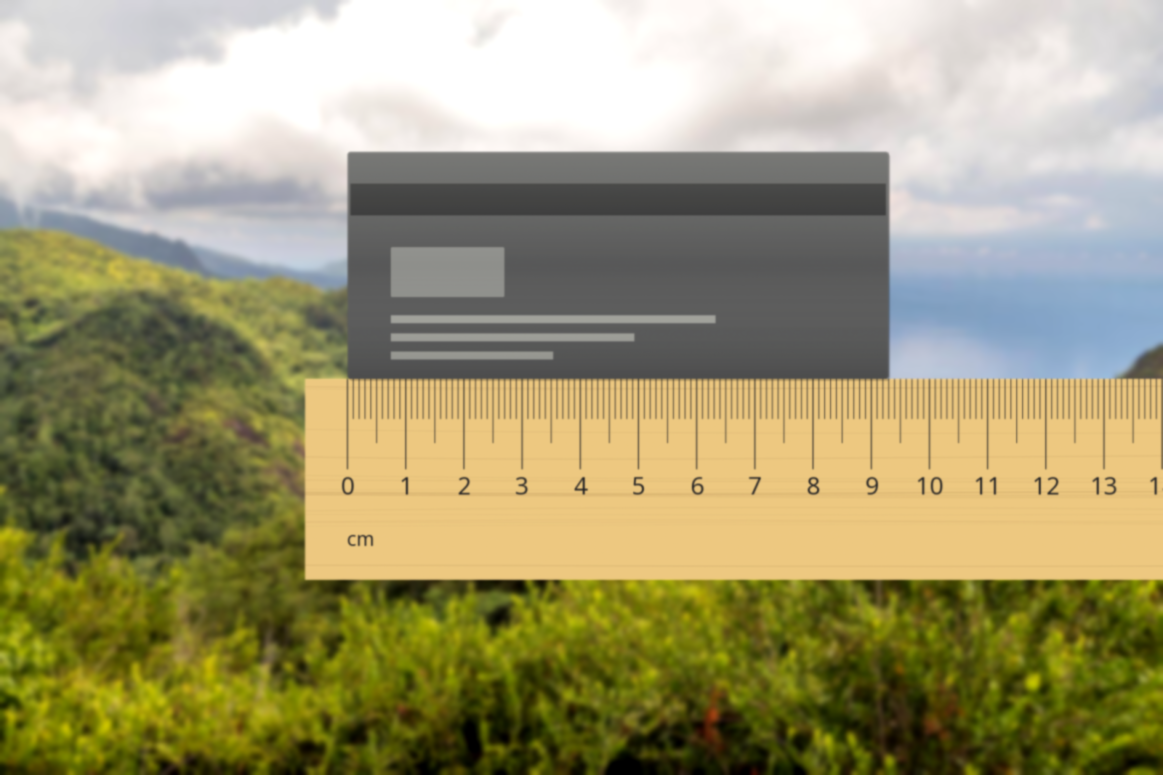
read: {"value": 9.3, "unit": "cm"}
